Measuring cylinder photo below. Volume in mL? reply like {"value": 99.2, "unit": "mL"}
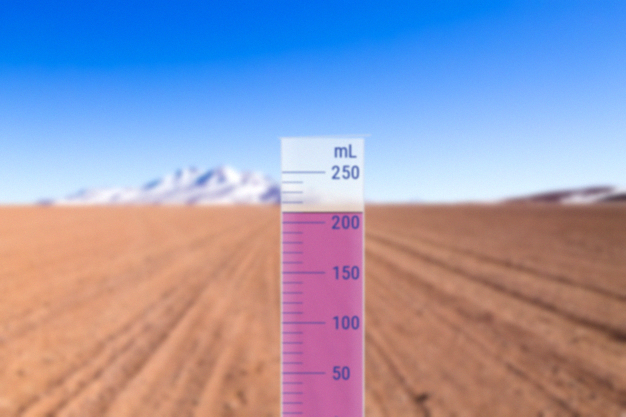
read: {"value": 210, "unit": "mL"}
